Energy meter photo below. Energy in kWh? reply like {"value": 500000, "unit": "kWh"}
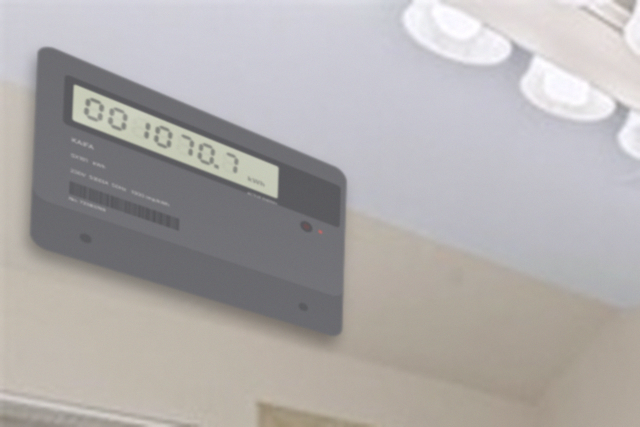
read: {"value": 1070.7, "unit": "kWh"}
